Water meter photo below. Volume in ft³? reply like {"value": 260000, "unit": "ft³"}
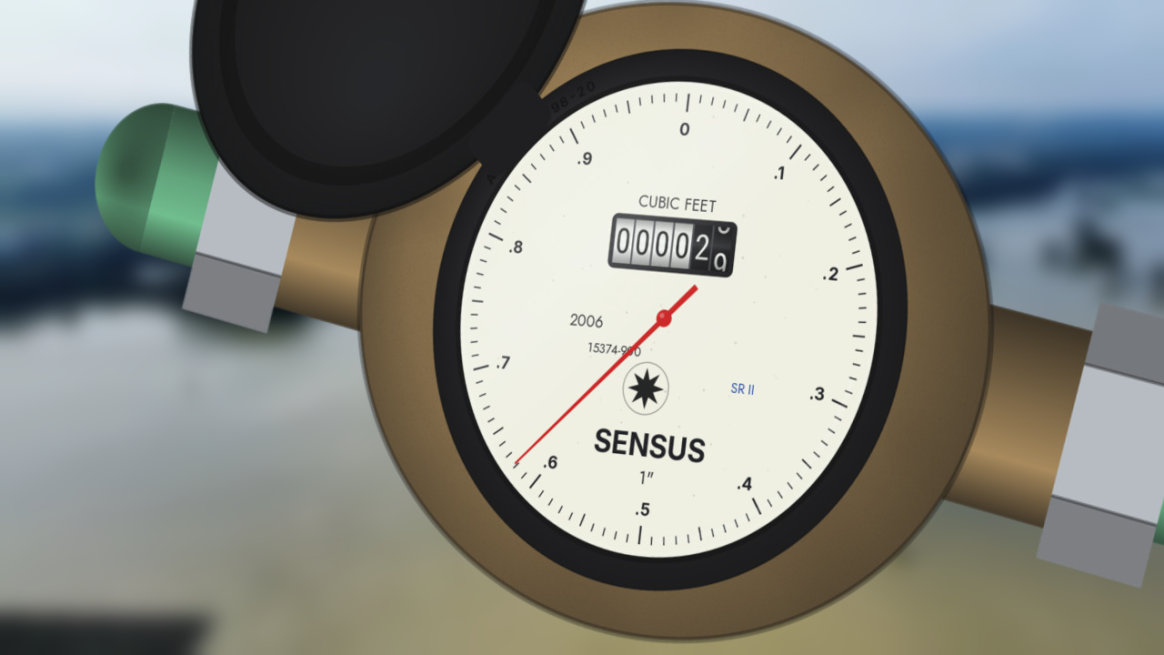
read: {"value": 28.62, "unit": "ft³"}
